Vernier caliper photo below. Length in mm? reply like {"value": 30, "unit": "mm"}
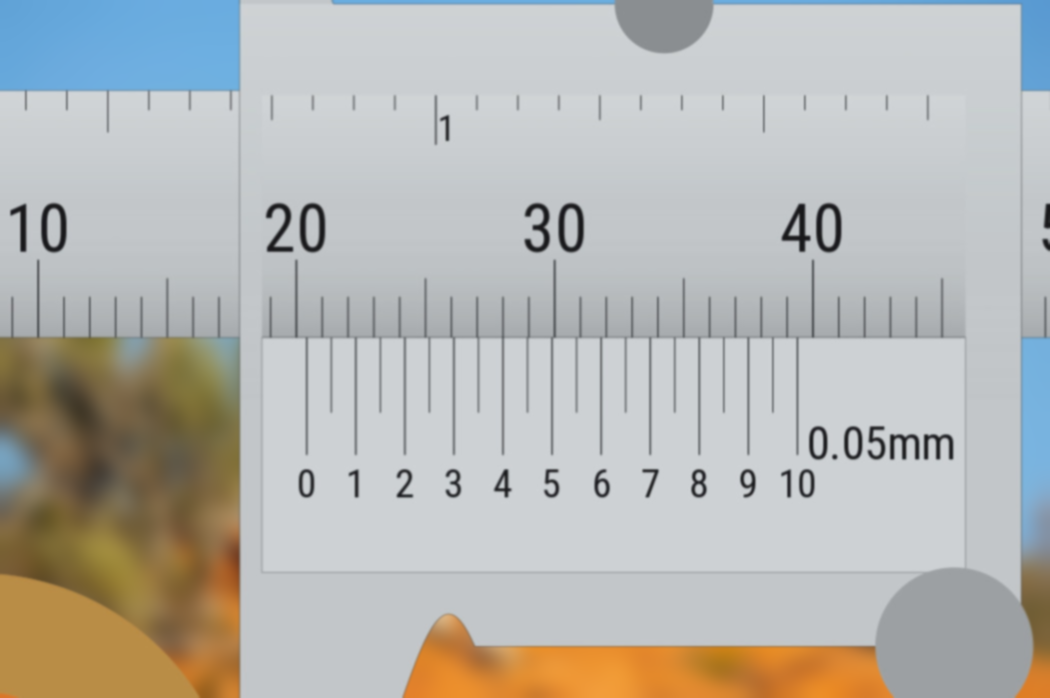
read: {"value": 20.4, "unit": "mm"}
